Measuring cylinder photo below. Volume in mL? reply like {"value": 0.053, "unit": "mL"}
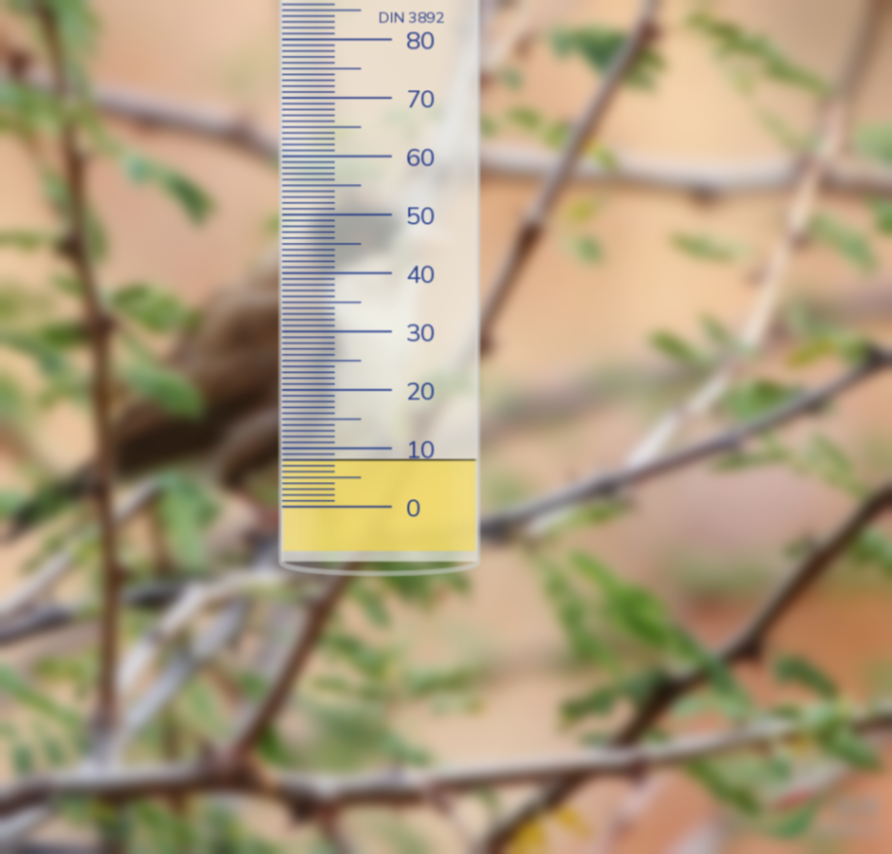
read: {"value": 8, "unit": "mL"}
